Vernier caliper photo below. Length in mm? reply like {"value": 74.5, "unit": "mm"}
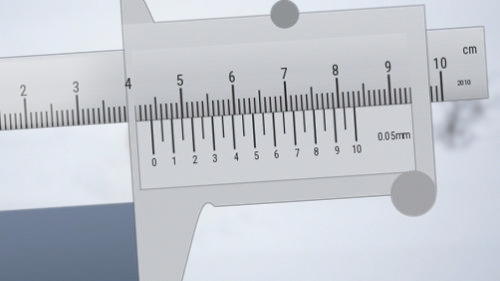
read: {"value": 44.0, "unit": "mm"}
